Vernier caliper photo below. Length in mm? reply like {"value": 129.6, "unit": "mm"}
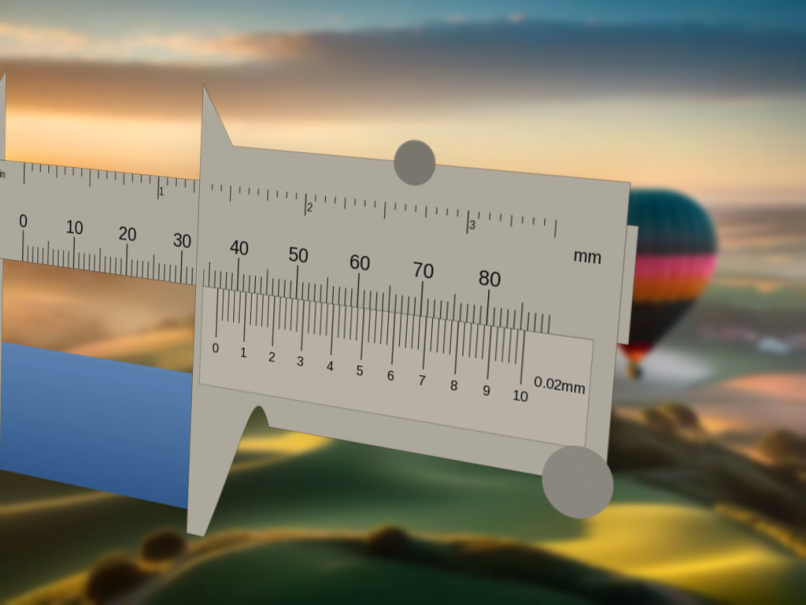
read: {"value": 36.6, "unit": "mm"}
